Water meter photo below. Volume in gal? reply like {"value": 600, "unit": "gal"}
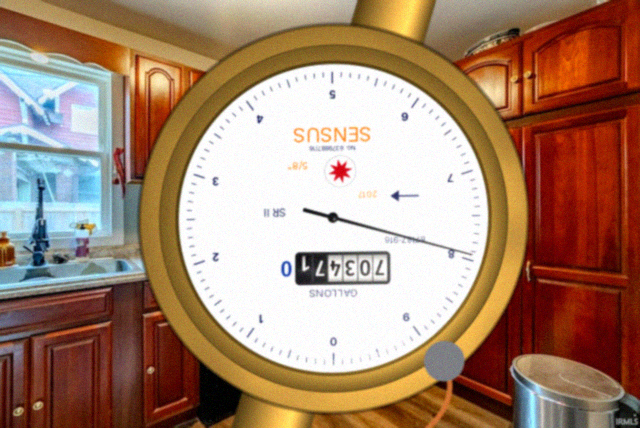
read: {"value": 7034707.9, "unit": "gal"}
